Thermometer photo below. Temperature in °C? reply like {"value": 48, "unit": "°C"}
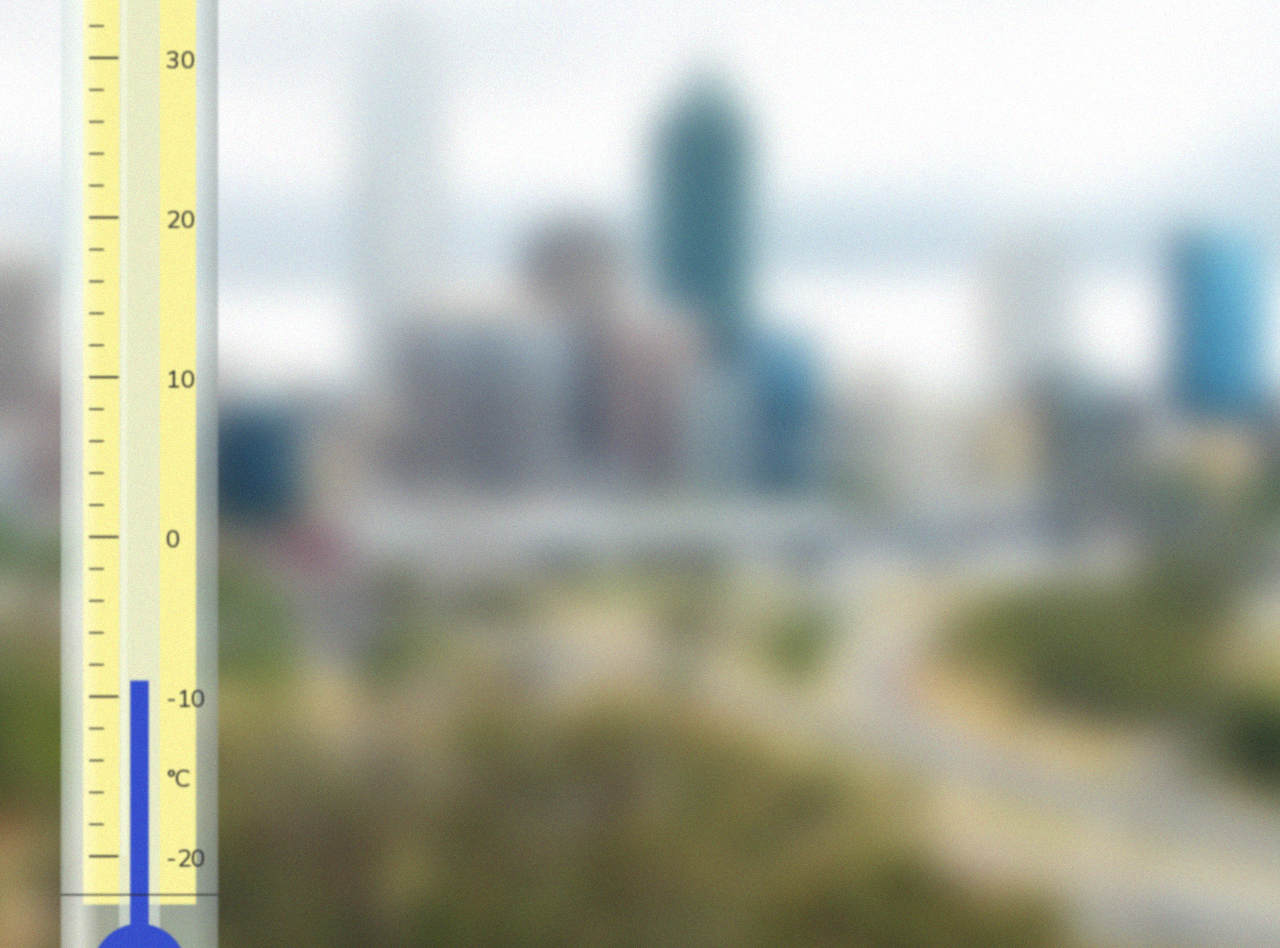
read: {"value": -9, "unit": "°C"}
